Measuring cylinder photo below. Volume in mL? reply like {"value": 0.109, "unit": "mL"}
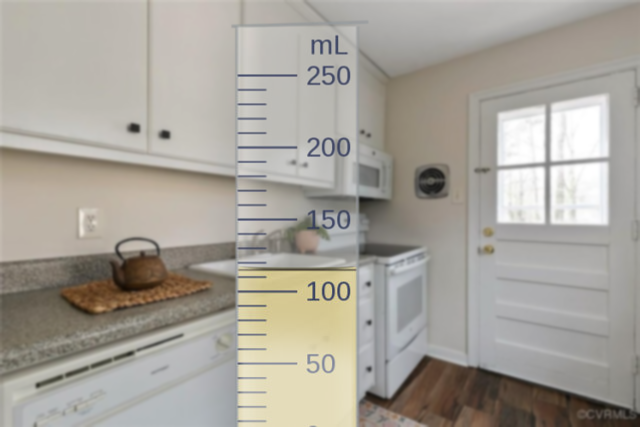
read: {"value": 115, "unit": "mL"}
